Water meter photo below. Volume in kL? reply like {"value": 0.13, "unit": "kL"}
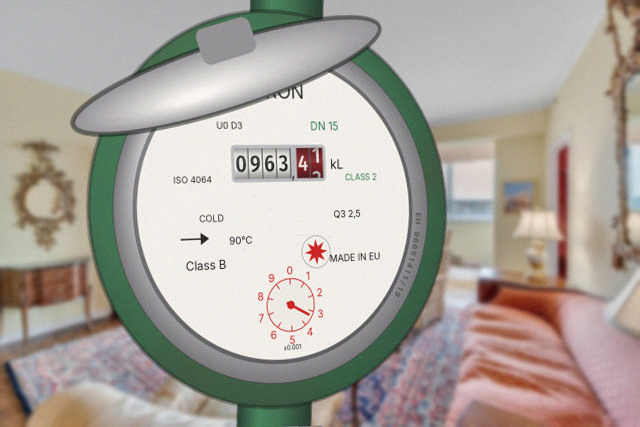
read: {"value": 963.413, "unit": "kL"}
